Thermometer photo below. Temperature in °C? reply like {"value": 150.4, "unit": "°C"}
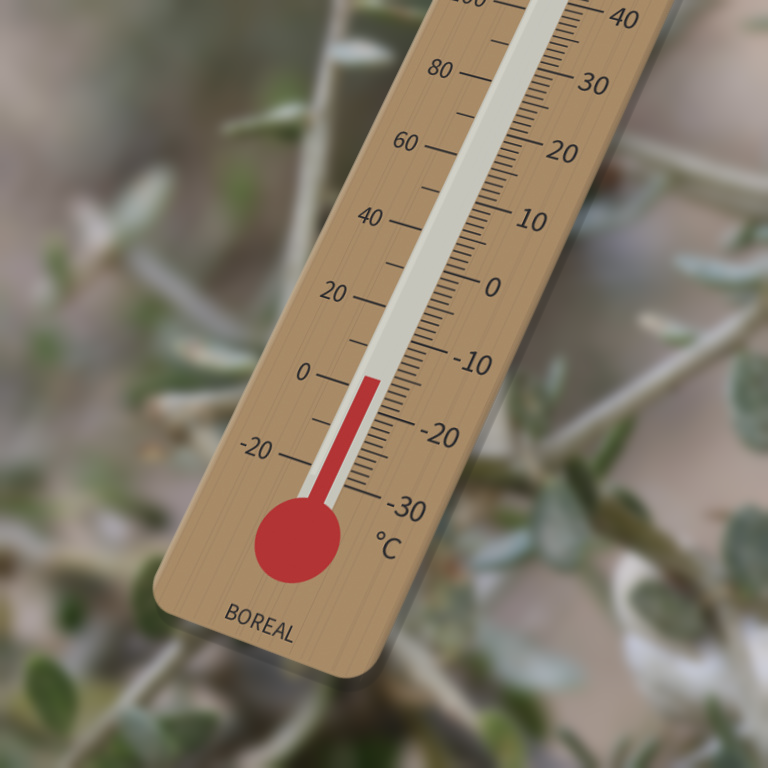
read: {"value": -16, "unit": "°C"}
